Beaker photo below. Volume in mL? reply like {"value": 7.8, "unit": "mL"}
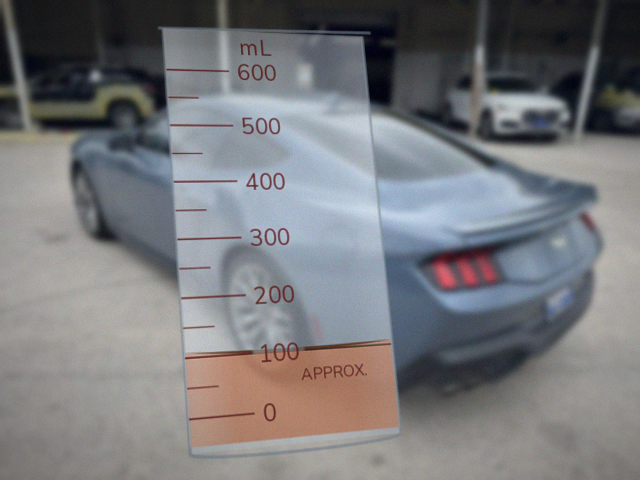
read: {"value": 100, "unit": "mL"}
